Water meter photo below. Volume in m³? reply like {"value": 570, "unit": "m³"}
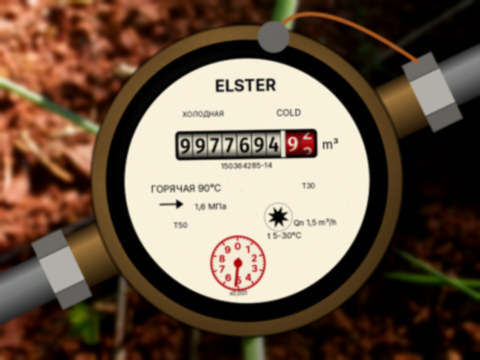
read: {"value": 9977694.925, "unit": "m³"}
